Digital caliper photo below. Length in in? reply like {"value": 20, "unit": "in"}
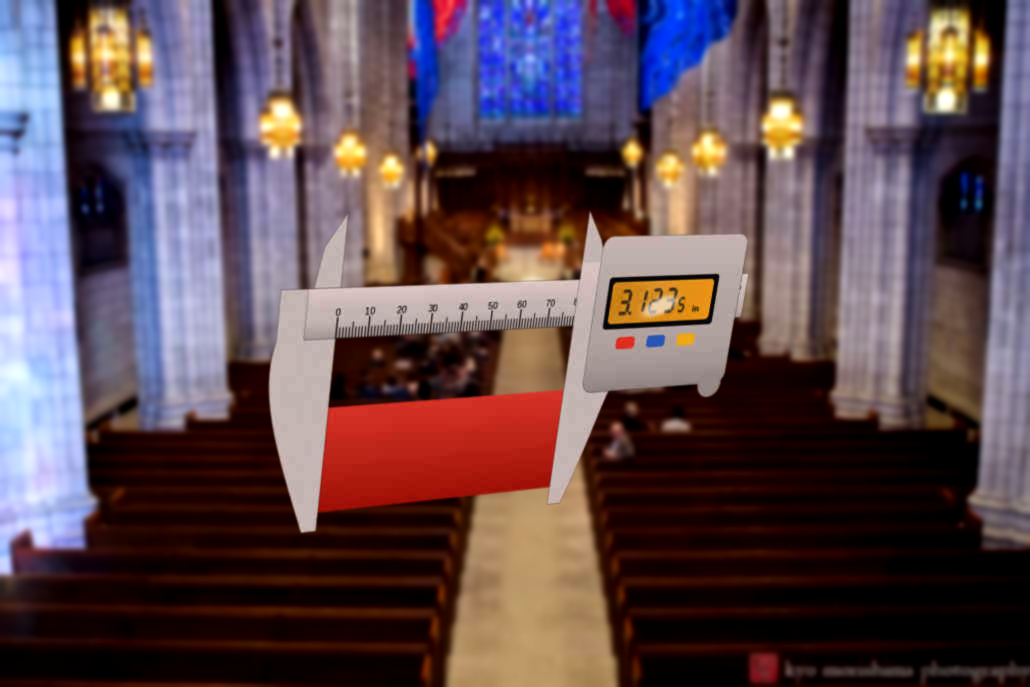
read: {"value": 3.1235, "unit": "in"}
